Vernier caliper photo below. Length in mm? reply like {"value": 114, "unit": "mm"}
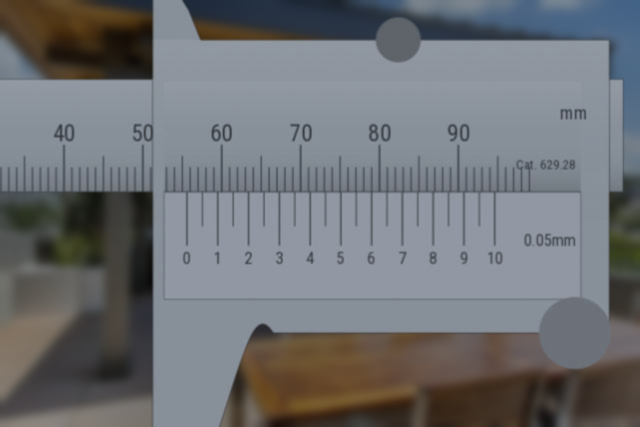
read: {"value": 55.6, "unit": "mm"}
